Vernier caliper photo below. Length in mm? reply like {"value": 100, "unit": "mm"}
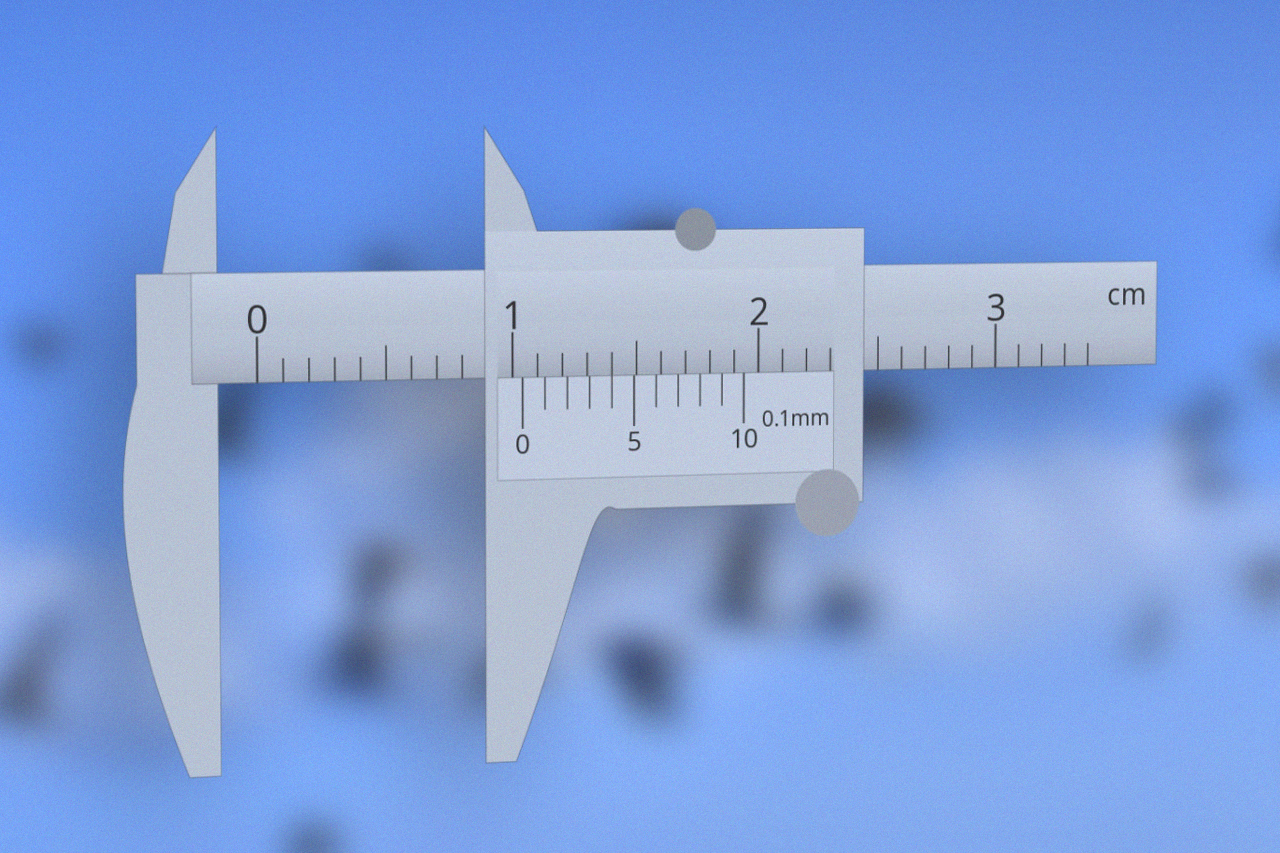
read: {"value": 10.4, "unit": "mm"}
